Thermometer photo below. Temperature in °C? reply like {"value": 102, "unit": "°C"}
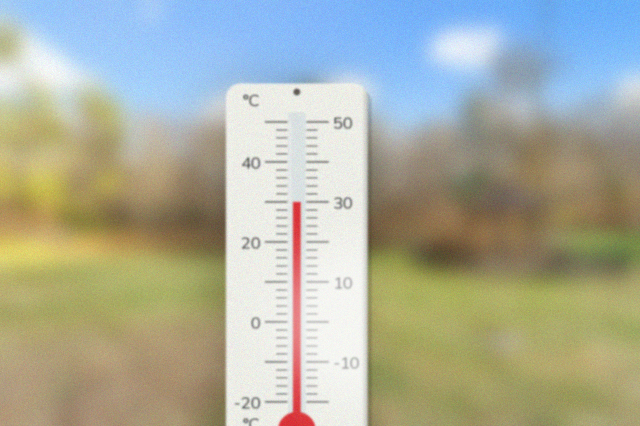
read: {"value": 30, "unit": "°C"}
